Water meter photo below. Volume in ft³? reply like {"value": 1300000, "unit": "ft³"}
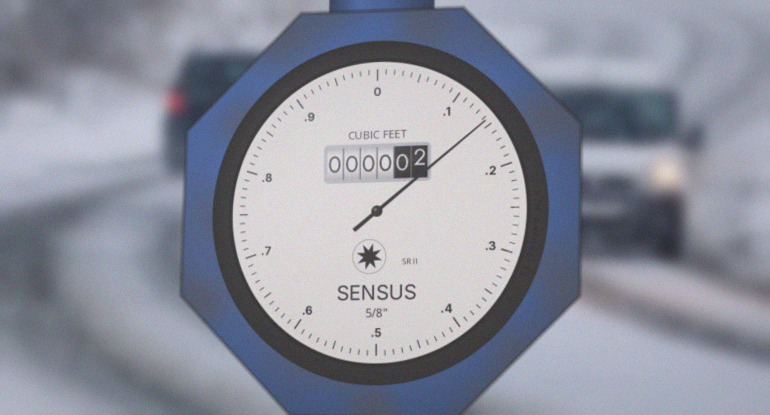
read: {"value": 2.14, "unit": "ft³"}
